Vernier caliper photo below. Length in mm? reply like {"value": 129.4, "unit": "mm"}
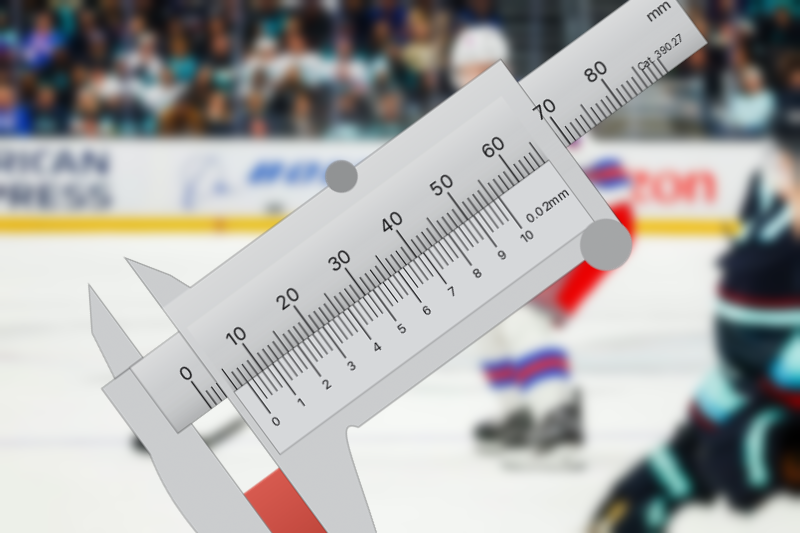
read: {"value": 7.0, "unit": "mm"}
